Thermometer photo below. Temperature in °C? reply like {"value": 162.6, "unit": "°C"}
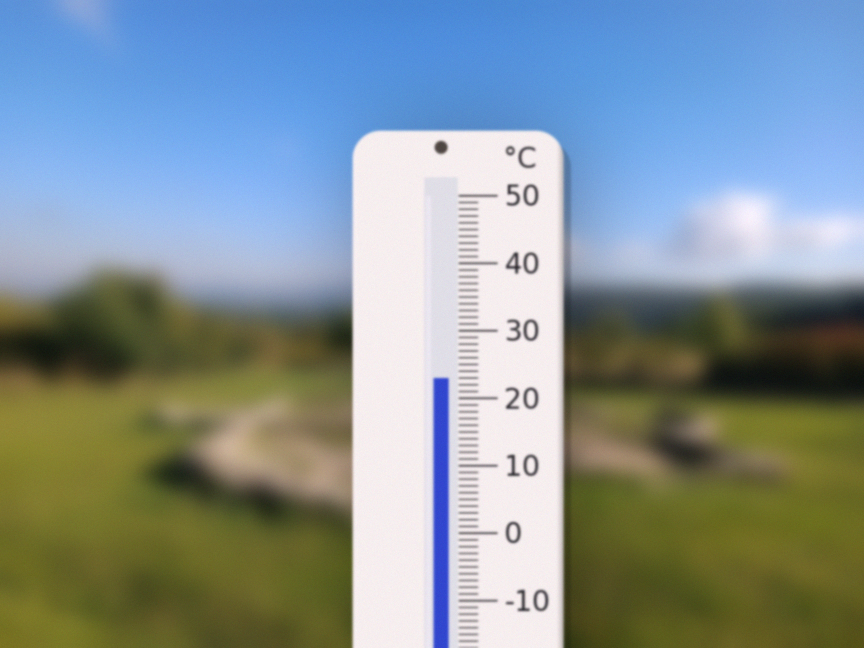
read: {"value": 23, "unit": "°C"}
